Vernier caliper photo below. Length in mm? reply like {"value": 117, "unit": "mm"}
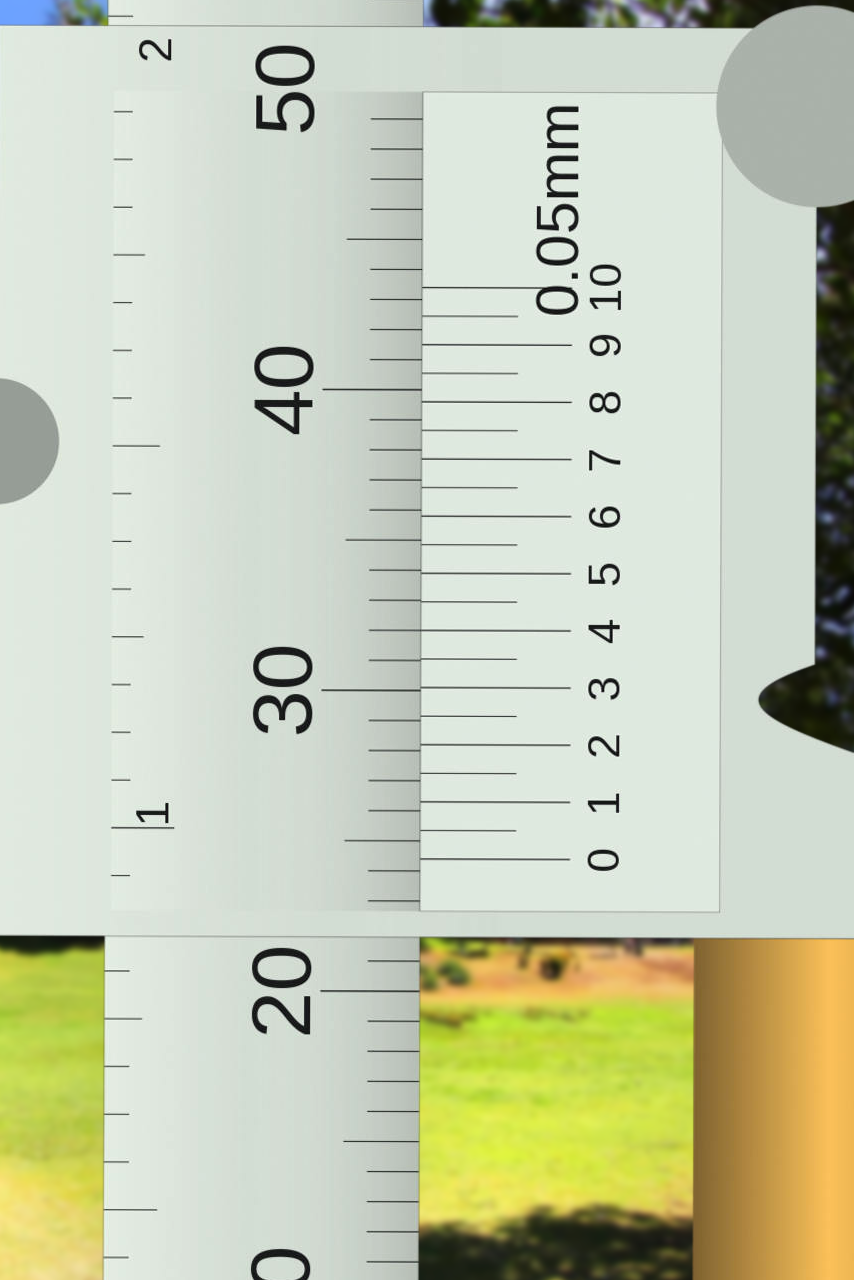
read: {"value": 24.40, "unit": "mm"}
